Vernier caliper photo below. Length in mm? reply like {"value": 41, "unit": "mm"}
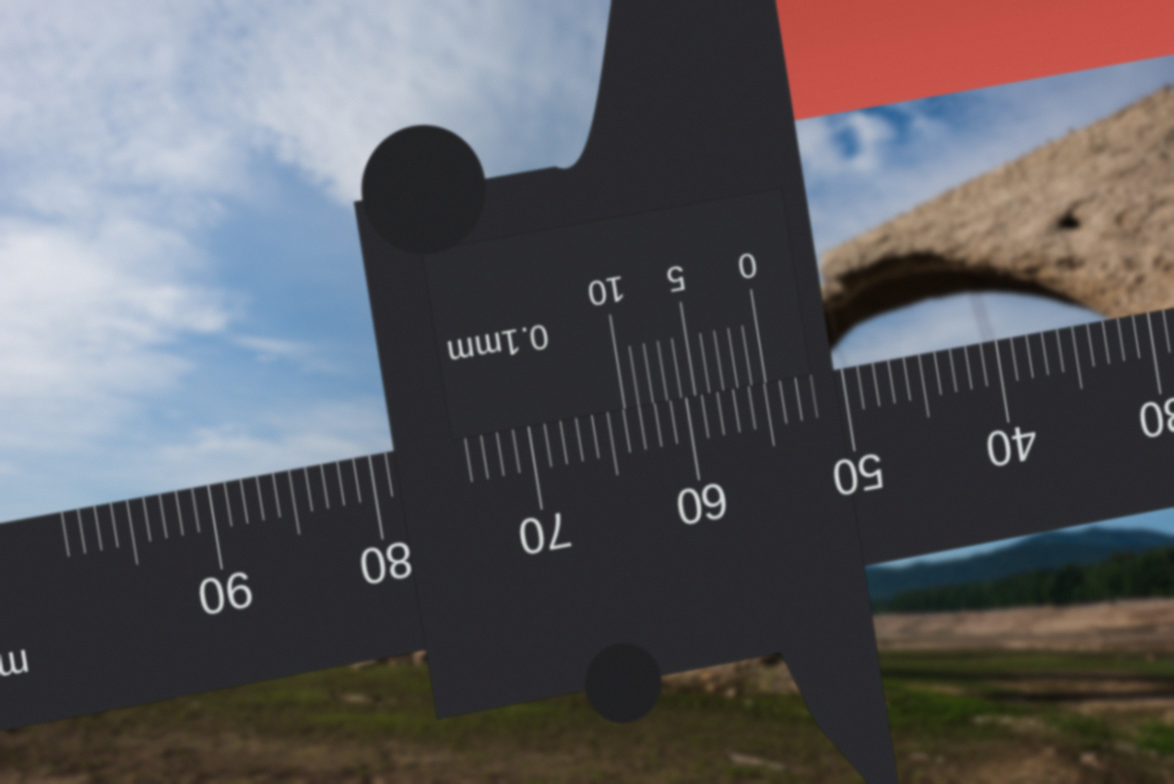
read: {"value": 54.9, "unit": "mm"}
